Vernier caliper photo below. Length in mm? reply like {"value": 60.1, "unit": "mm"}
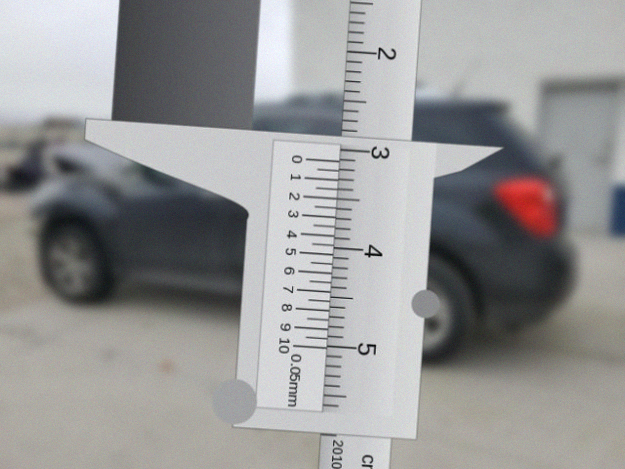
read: {"value": 31.2, "unit": "mm"}
